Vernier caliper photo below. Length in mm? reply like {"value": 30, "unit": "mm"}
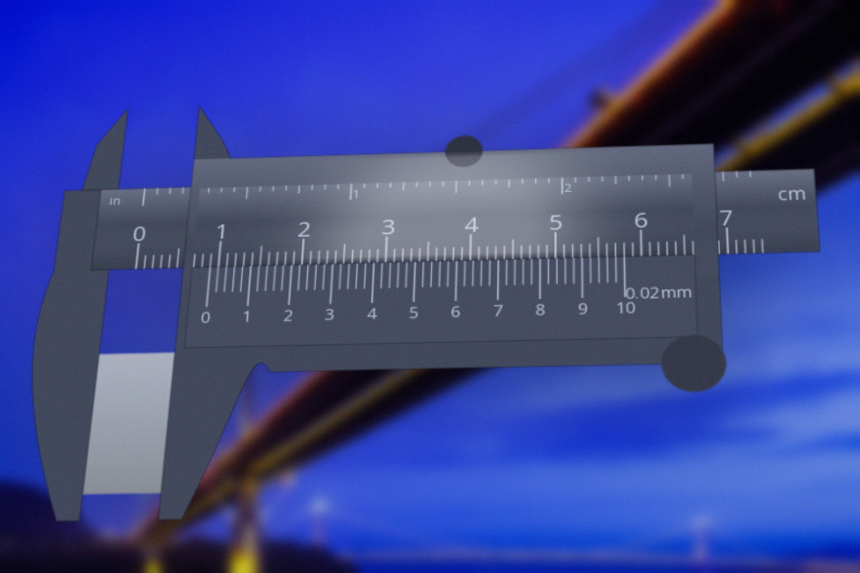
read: {"value": 9.0, "unit": "mm"}
